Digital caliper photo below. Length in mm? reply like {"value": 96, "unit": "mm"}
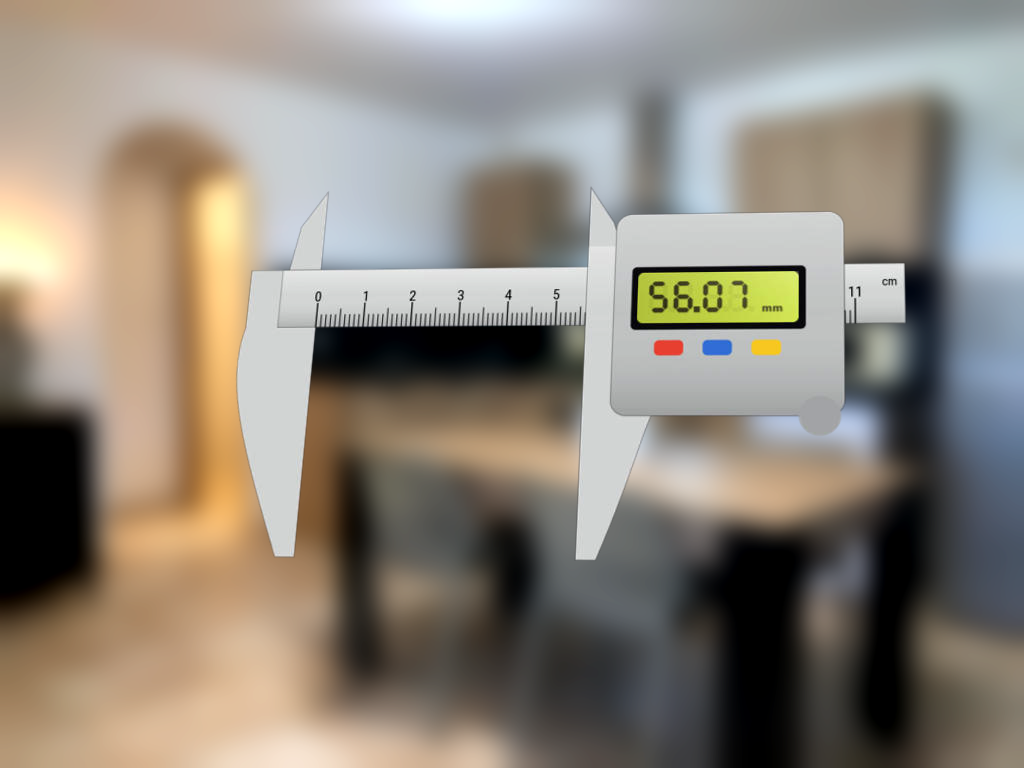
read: {"value": 56.07, "unit": "mm"}
